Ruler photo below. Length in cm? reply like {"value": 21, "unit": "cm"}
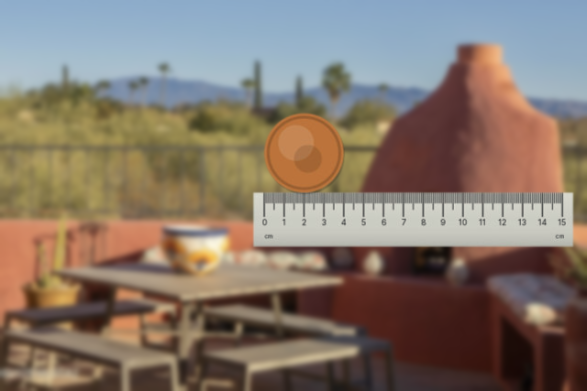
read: {"value": 4, "unit": "cm"}
